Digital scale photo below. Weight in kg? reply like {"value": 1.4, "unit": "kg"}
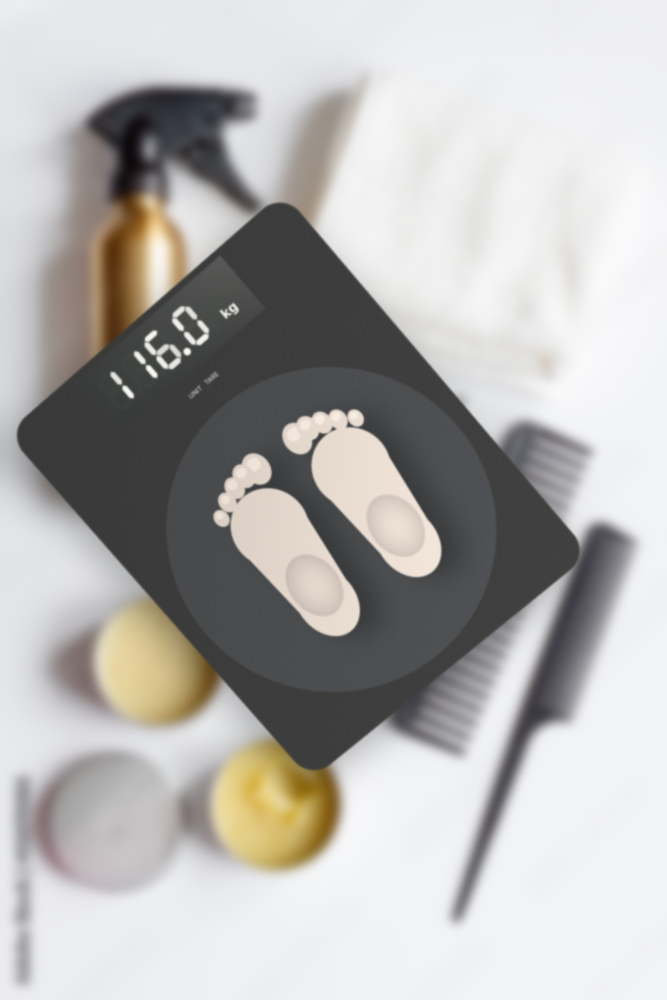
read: {"value": 116.0, "unit": "kg"}
